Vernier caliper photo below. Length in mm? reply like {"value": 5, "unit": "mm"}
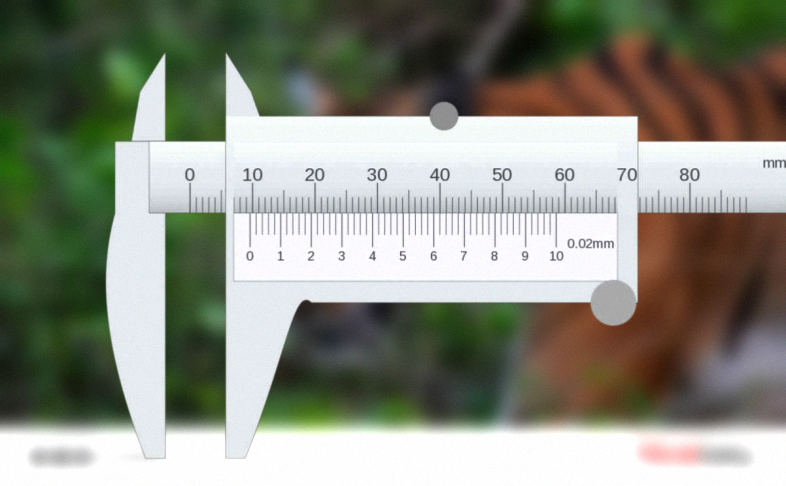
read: {"value": 9.6, "unit": "mm"}
